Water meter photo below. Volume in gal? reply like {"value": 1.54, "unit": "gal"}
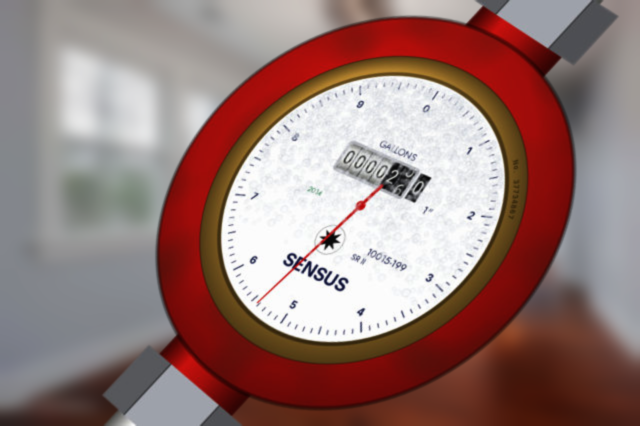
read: {"value": 255.4, "unit": "gal"}
